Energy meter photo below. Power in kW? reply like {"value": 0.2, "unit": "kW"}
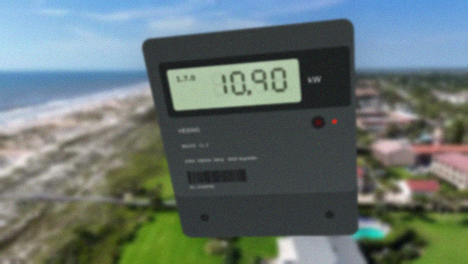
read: {"value": 10.90, "unit": "kW"}
